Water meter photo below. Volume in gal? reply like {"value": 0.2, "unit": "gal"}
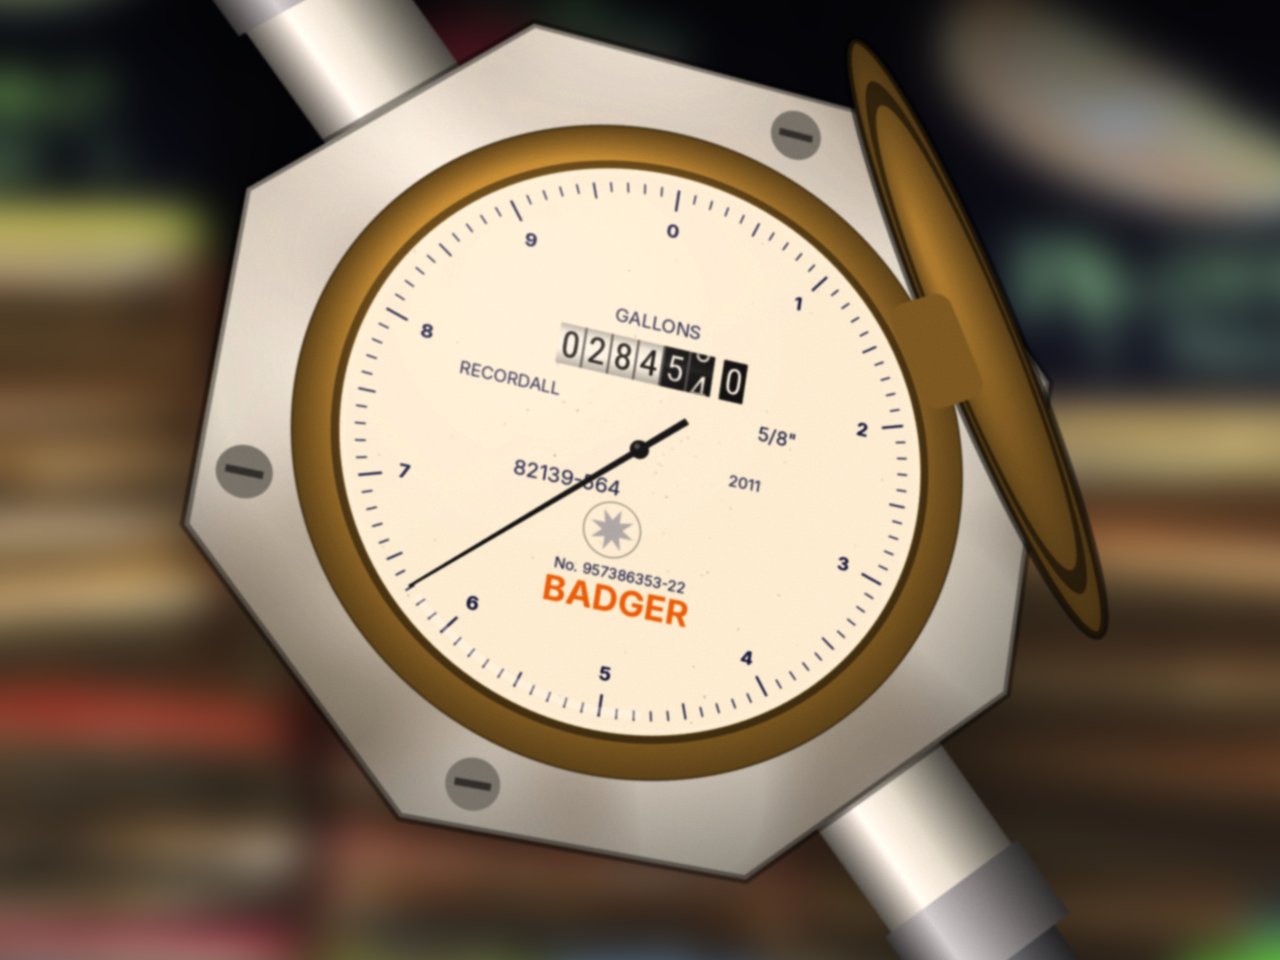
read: {"value": 284536.3, "unit": "gal"}
